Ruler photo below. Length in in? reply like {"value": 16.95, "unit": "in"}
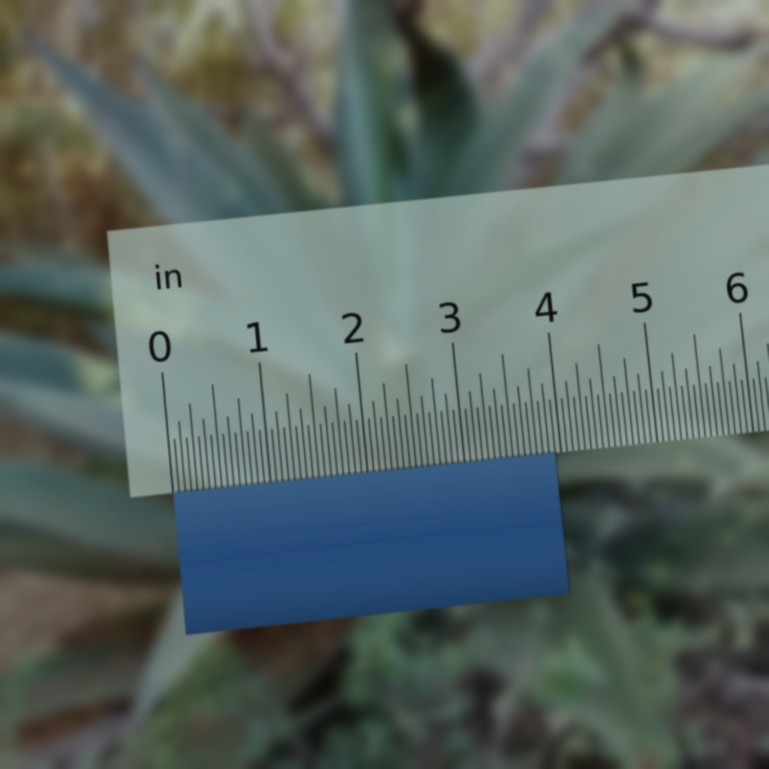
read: {"value": 3.9375, "unit": "in"}
